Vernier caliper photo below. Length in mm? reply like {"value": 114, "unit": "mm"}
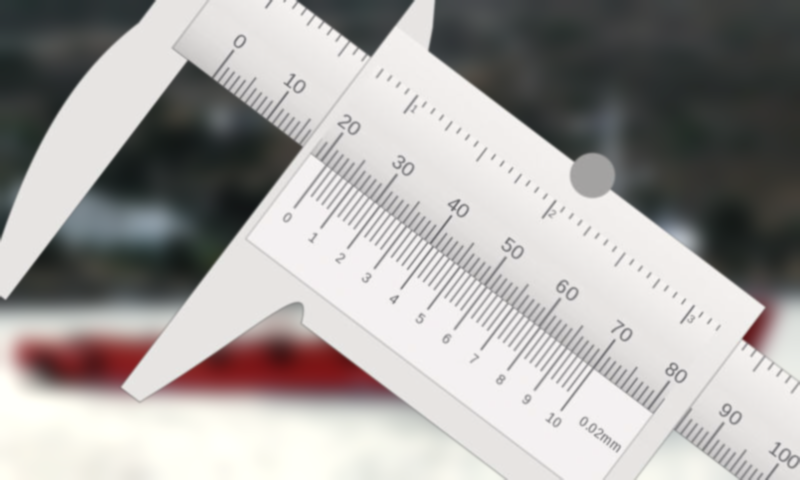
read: {"value": 21.0, "unit": "mm"}
